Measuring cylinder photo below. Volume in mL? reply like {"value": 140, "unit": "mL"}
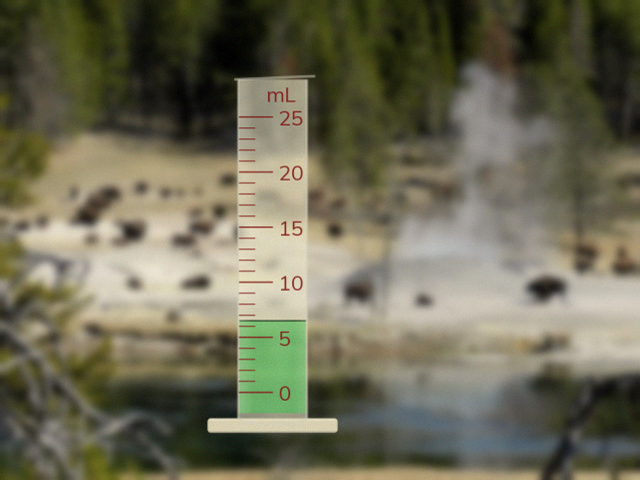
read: {"value": 6.5, "unit": "mL"}
